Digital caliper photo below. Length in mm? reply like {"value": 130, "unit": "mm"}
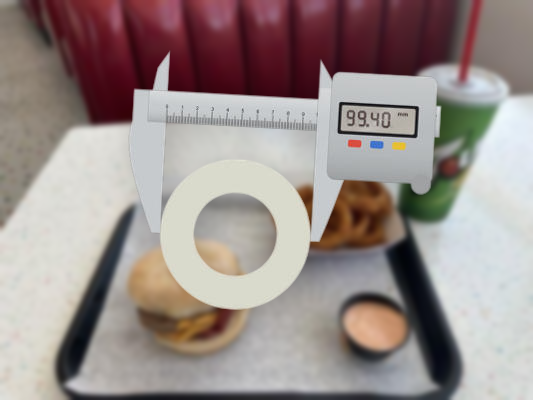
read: {"value": 99.40, "unit": "mm"}
